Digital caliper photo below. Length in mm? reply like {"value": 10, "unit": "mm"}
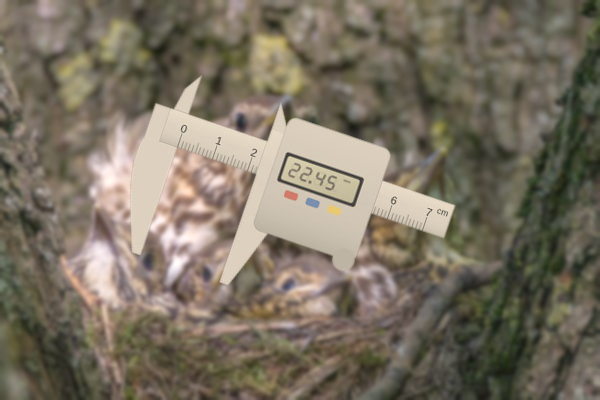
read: {"value": 22.45, "unit": "mm"}
